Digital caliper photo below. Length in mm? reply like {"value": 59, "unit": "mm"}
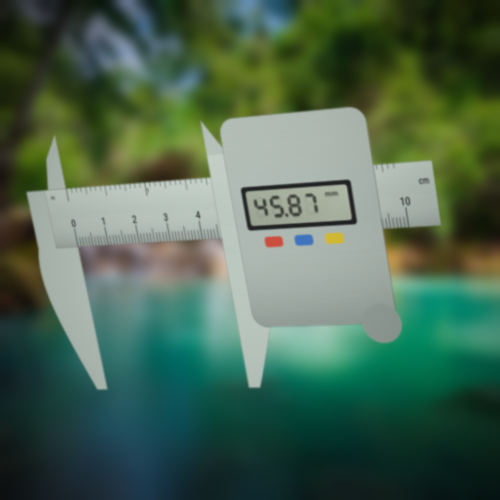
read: {"value": 45.87, "unit": "mm"}
